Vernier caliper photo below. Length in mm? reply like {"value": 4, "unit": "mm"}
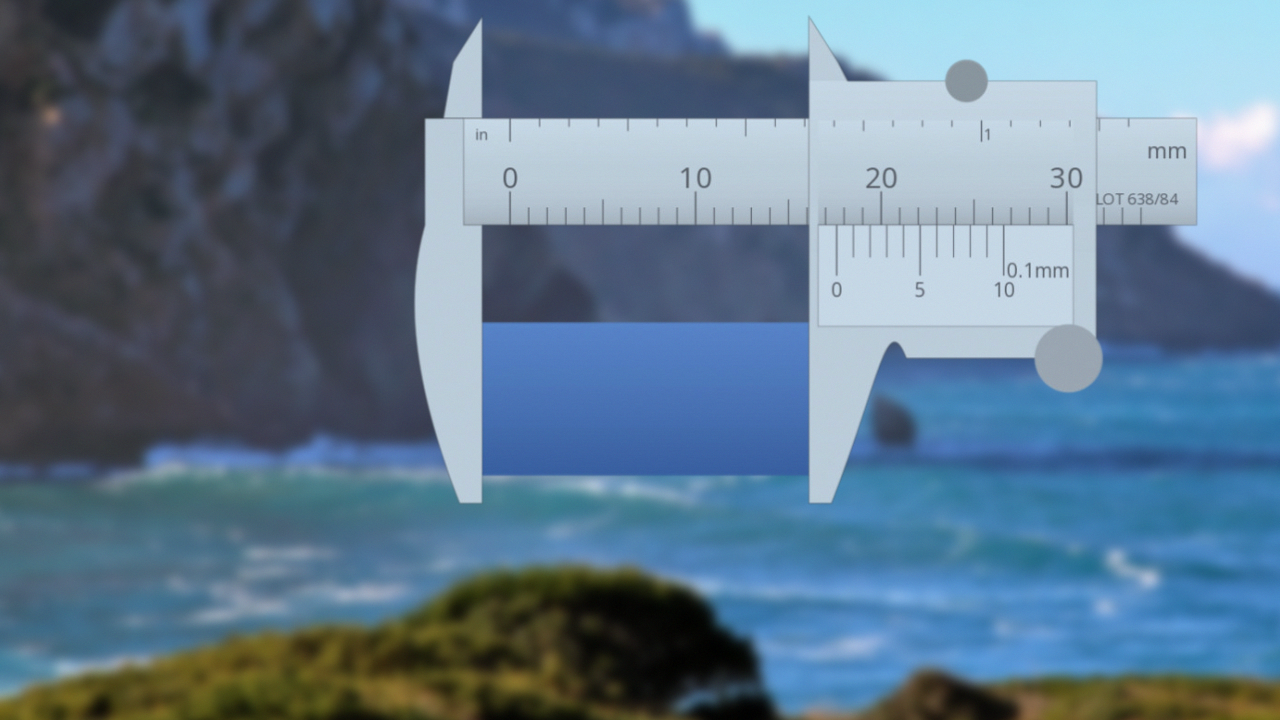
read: {"value": 17.6, "unit": "mm"}
